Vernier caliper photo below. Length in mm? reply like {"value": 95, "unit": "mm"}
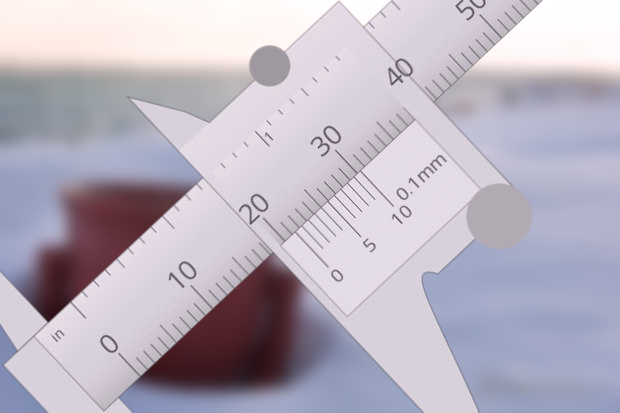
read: {"value": 21.4, "unit": "mm"}
